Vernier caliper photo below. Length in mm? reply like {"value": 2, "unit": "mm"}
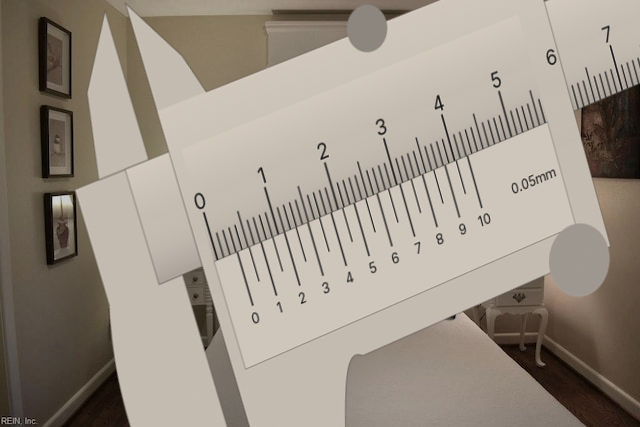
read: {"value": 3.2, "unit": "mm"}
